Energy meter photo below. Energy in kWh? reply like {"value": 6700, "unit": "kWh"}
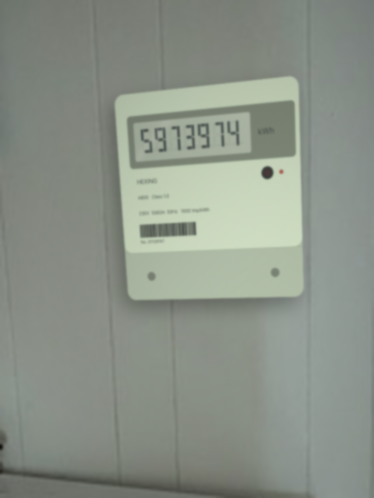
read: {"value": 5973974, "unit": "kWh"}
